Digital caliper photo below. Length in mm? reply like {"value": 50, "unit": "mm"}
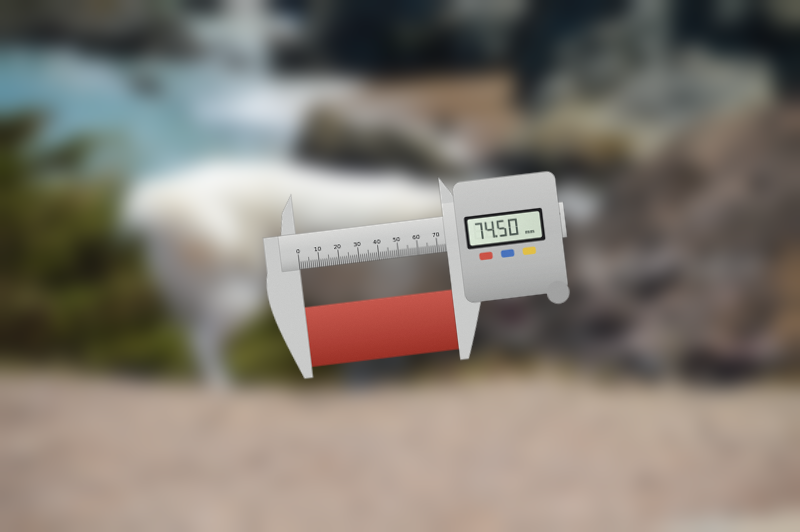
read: {"value": 74.50, "unit": "mm"}
